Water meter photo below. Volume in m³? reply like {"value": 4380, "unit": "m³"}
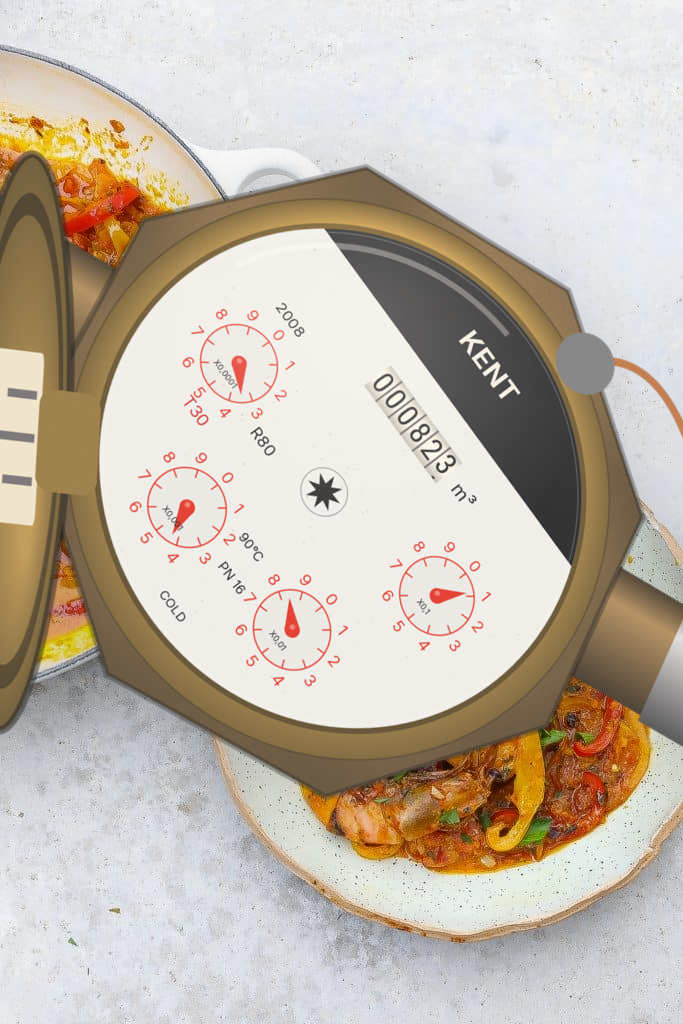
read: {"value": 823.0843, "unit": "m³"}
